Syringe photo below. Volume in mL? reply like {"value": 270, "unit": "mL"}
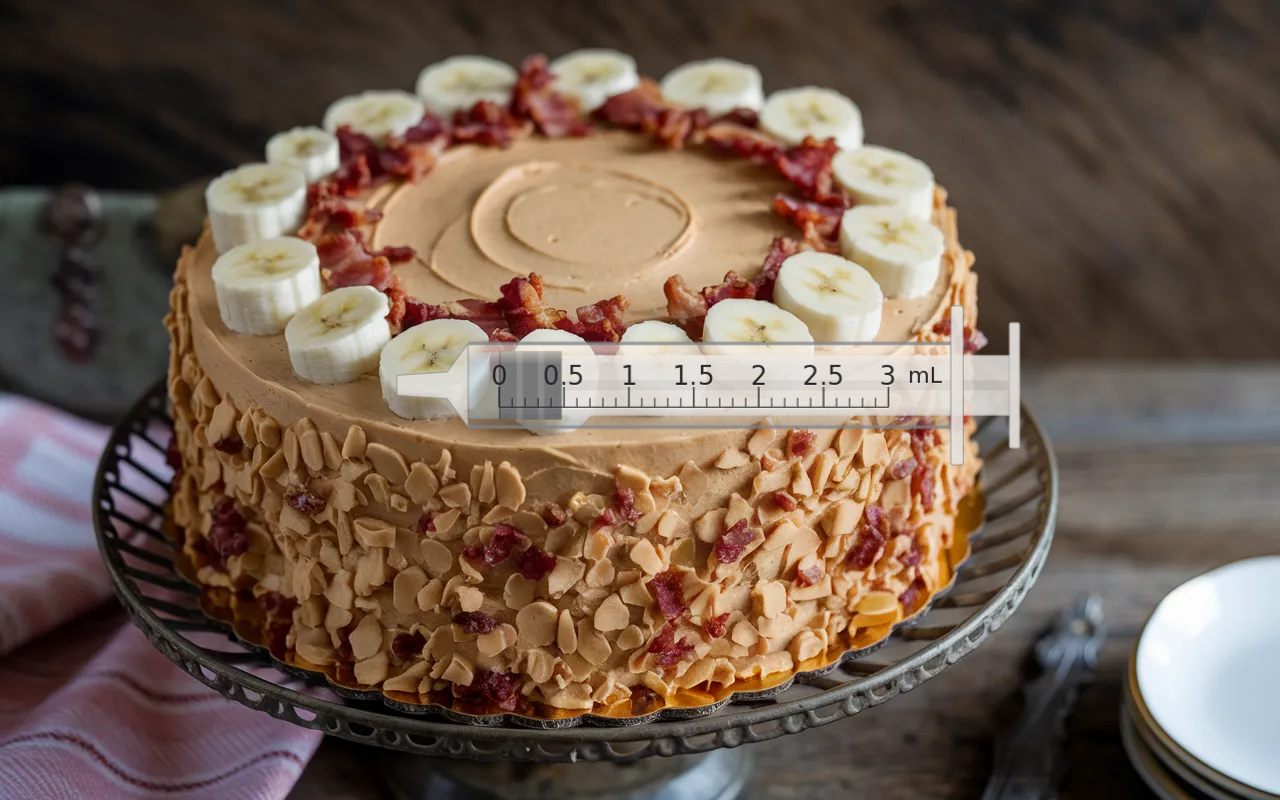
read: {"value": 0, "unit": "mL"}
